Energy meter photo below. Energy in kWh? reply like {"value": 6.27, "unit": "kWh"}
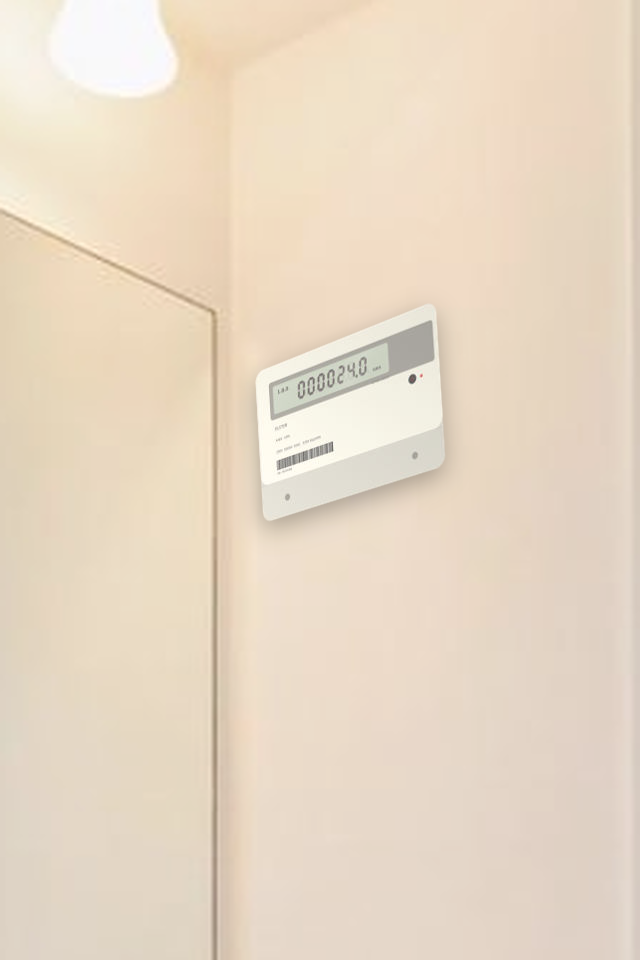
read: {"value": 24.0, "unit": "kWh"}
